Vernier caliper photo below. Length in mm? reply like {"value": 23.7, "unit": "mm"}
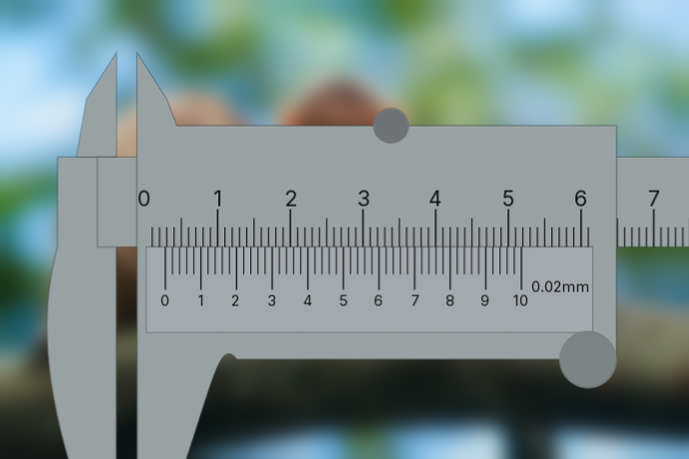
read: {"value": 2.8, "unit": "mm"}
